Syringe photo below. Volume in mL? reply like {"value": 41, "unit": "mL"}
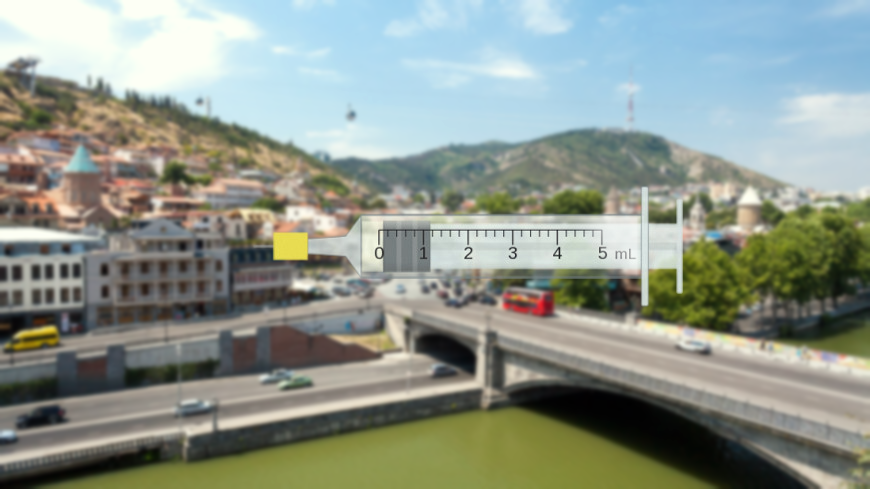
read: {"value": 0.1, "unit": "mL"}
